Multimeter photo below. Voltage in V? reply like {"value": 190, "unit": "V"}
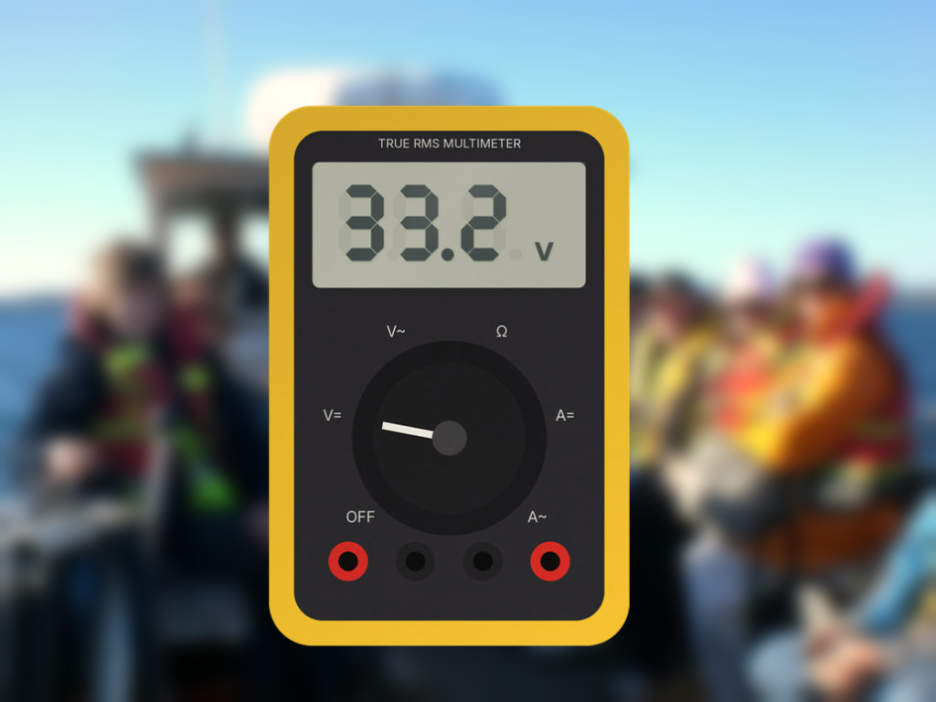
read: {"value": 33.2, "unit": "V"}
